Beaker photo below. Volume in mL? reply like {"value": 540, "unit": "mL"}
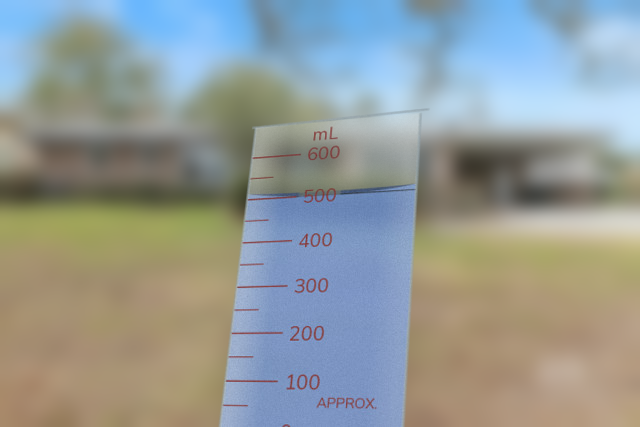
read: {"value": 500, "unit": "mL"}
